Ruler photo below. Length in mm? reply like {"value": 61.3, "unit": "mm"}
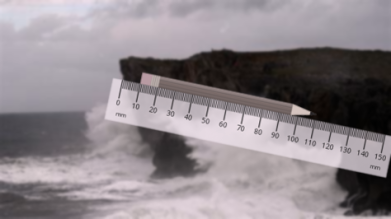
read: {"value": 100, "unit": "mm"}
